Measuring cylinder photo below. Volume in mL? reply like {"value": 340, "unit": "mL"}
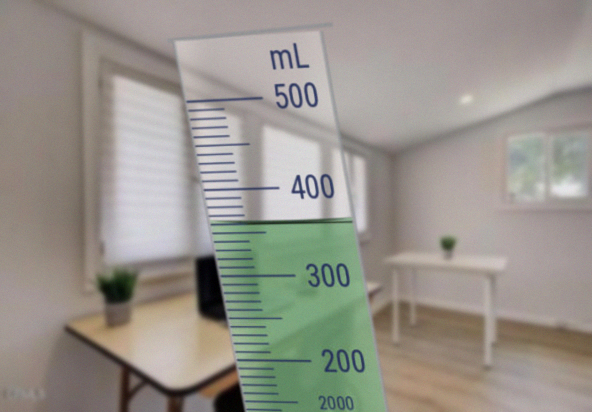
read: {"value": 360, "unit": "mL"}
